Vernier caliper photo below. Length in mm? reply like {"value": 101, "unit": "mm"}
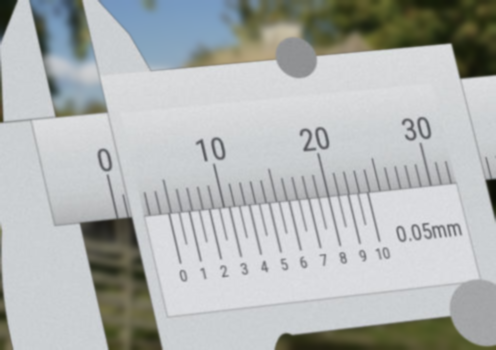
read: {"value": 4.8, "unit": "mm"}
